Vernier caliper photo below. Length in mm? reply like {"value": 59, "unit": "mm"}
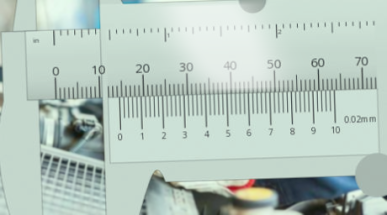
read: {"value": 14.5, "unit": "mm"}
